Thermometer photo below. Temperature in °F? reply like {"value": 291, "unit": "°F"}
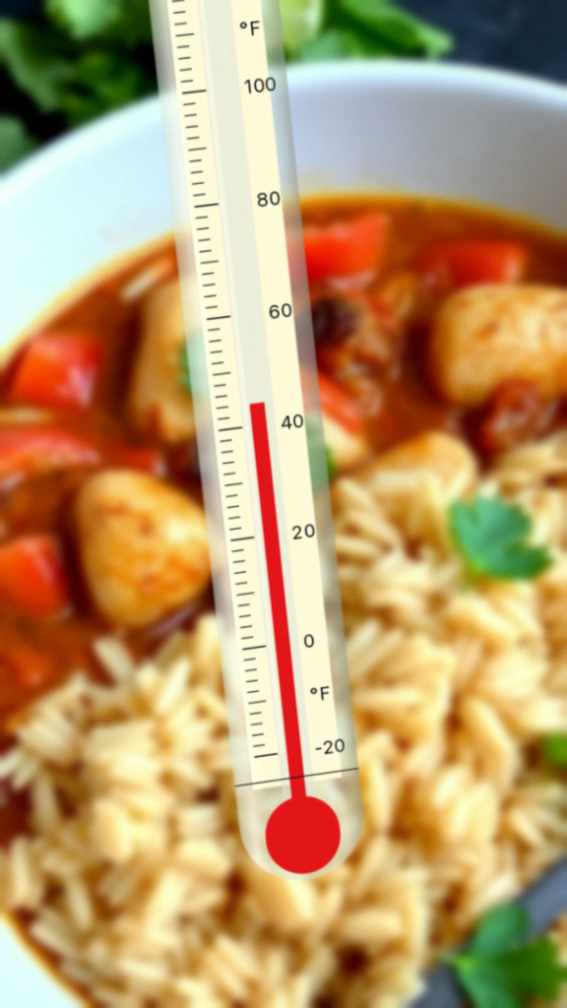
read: {"value": 44, "unit": "°F"}
